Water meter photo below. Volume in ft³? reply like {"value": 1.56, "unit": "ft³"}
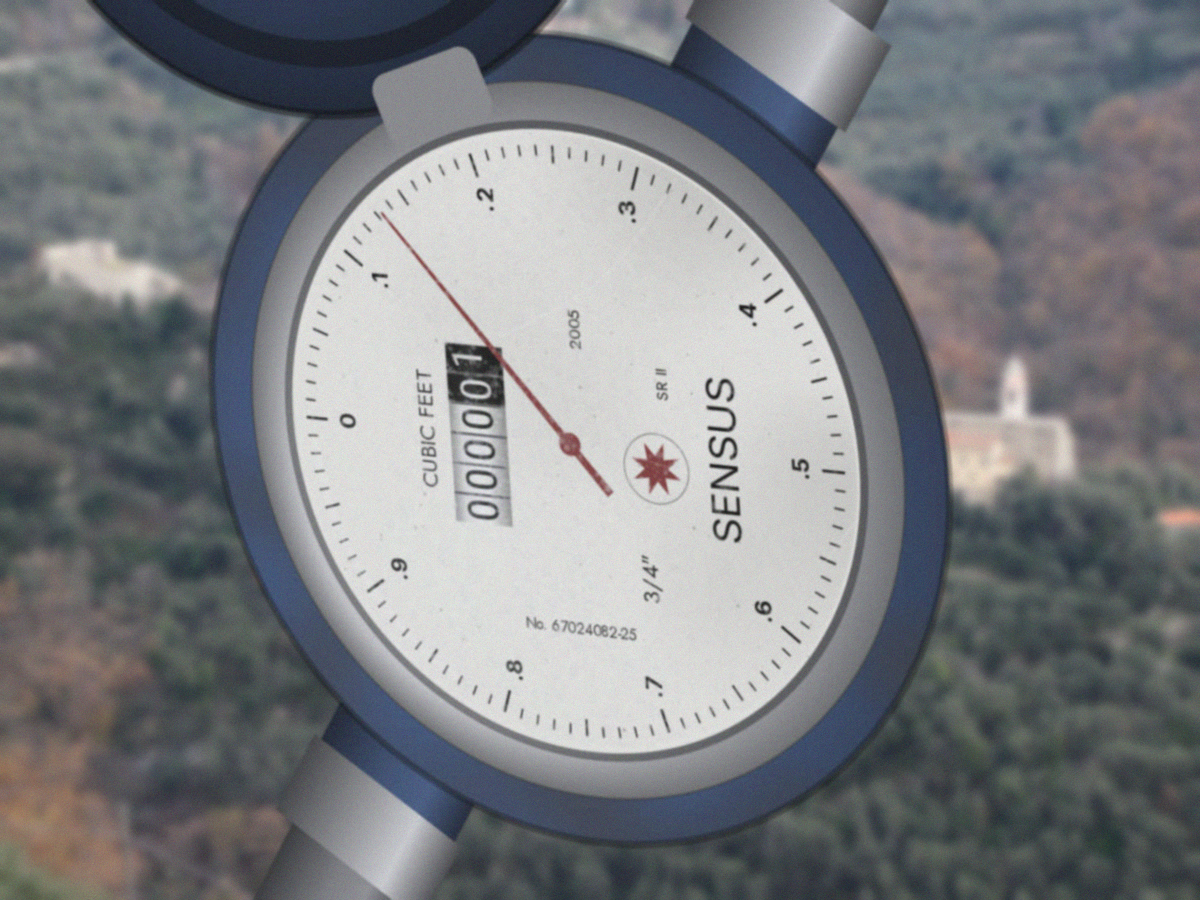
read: {"value": 1.13, "unit": "ft³"}
